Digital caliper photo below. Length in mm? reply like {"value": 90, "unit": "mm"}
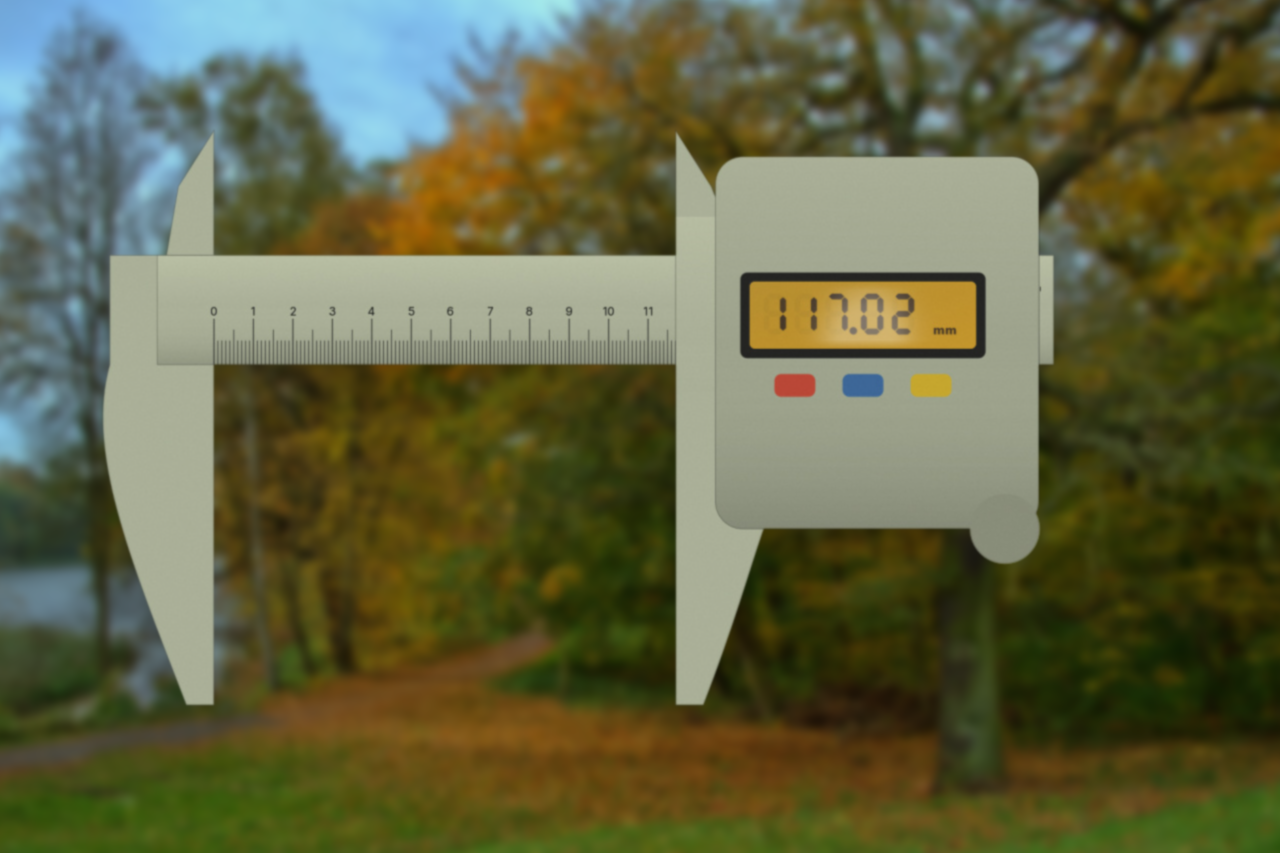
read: {"value": 117.02, "unit": "mm"}
